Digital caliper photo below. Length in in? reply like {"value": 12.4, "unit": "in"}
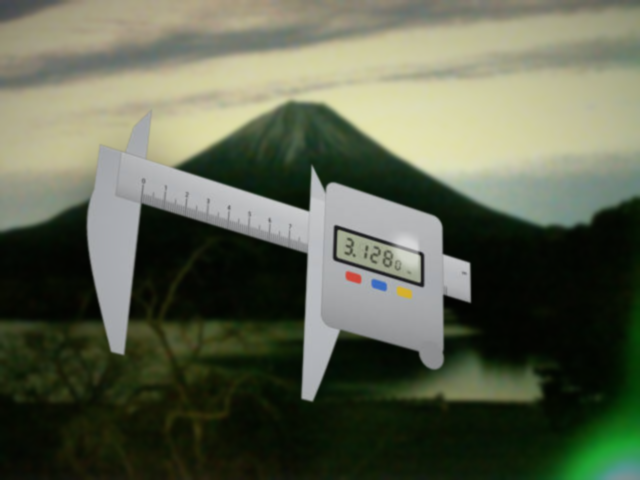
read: {"value": 3.1280, "unit": "in"}
